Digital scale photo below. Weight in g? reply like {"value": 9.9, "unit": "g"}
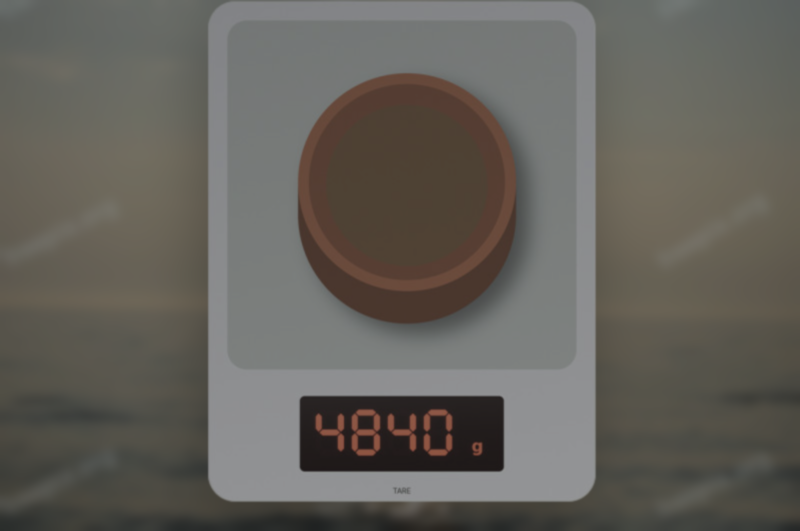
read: {"value": 4840, "unit": "g"}
